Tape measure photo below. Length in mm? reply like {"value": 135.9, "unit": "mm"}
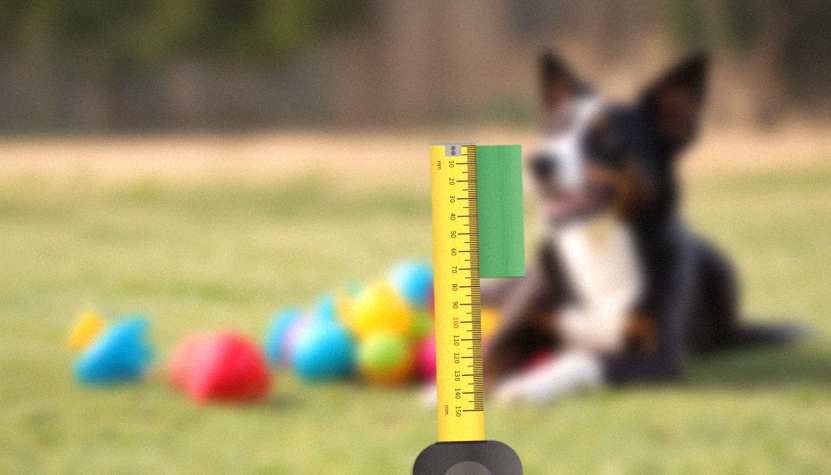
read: {"value": 75, "unit": "mm"}
